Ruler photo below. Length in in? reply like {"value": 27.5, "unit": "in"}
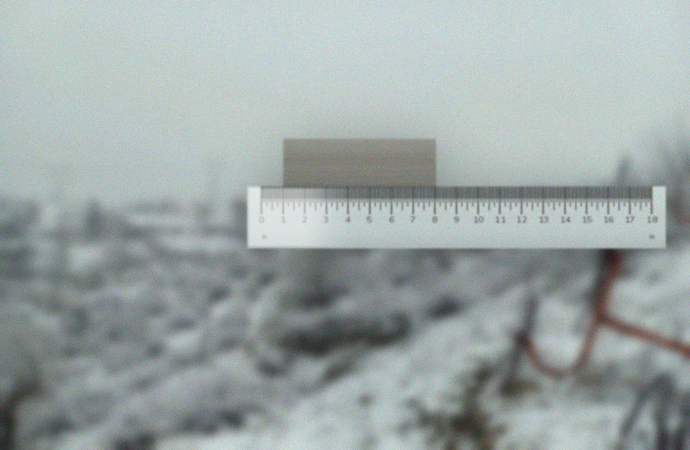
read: {"value": 7, "unit": "in"}
